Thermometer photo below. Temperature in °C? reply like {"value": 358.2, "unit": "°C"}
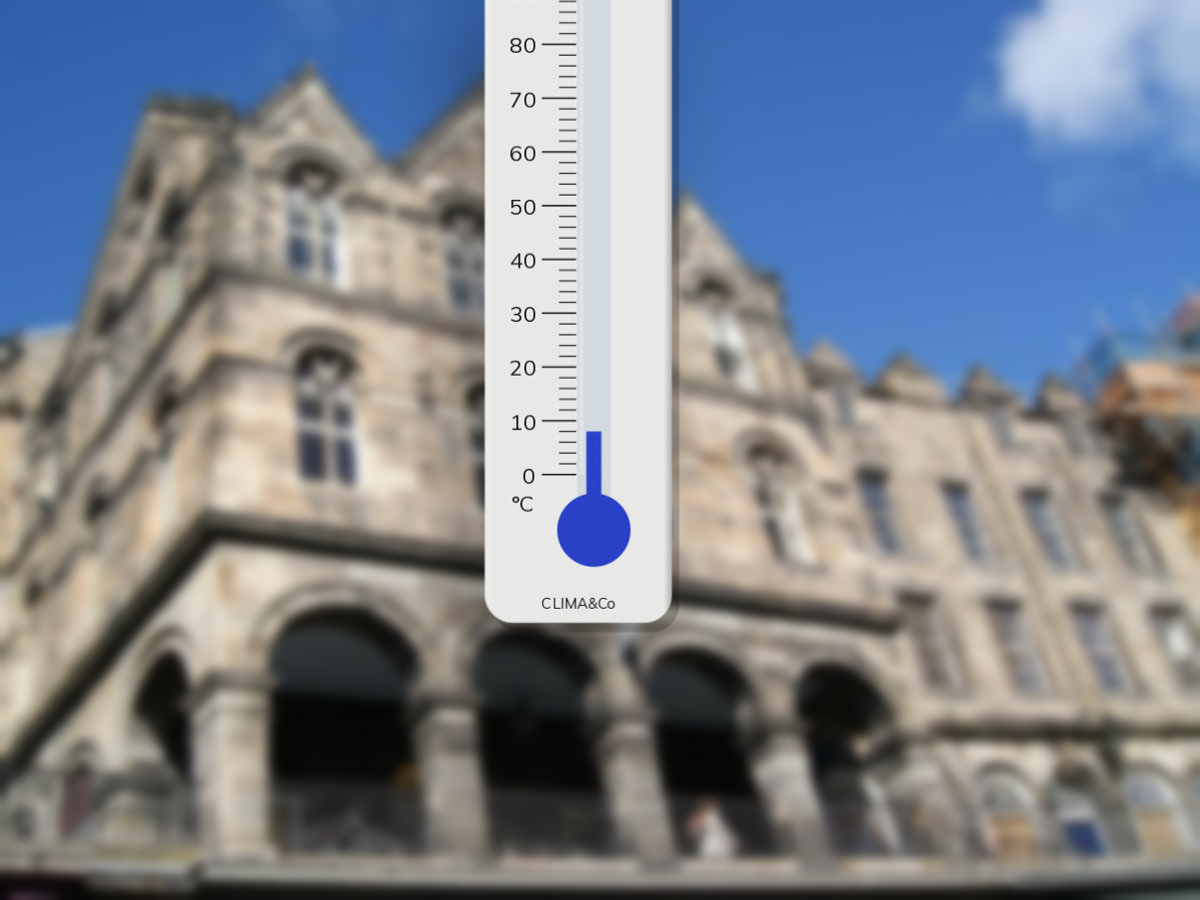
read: {"value": 8, "unit": "°C"}
